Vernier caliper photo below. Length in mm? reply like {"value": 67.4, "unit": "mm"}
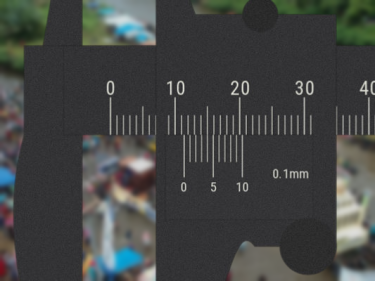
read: {"value": 11.4, "unit": "mm"}
